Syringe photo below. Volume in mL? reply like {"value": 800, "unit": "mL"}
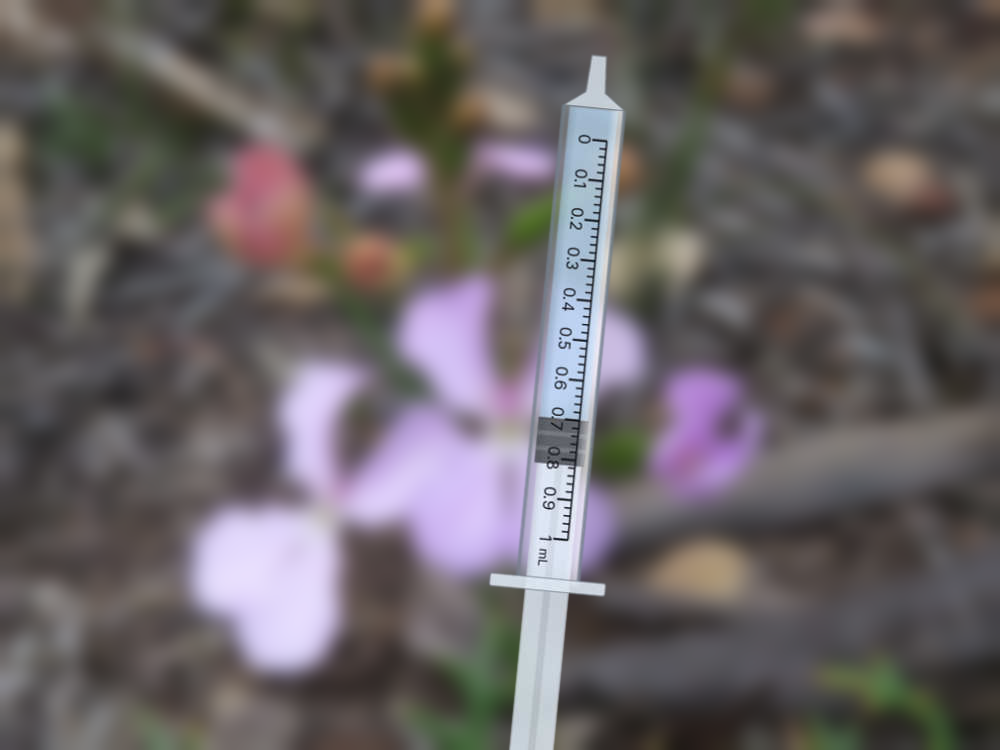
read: {"value": 0.7, "unit": "mL"}
